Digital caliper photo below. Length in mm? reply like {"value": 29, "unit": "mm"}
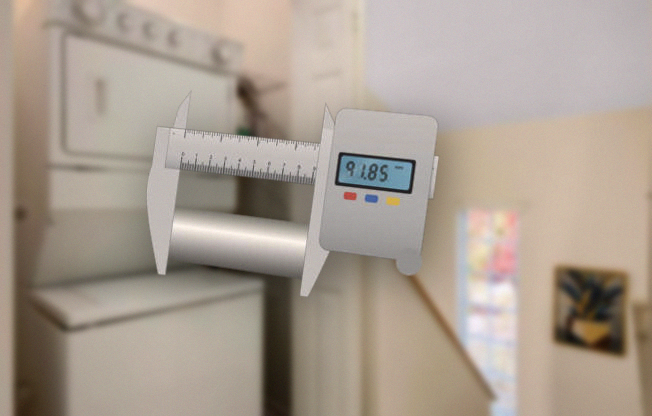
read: {"value": 91.85, "unit": "mm"}
